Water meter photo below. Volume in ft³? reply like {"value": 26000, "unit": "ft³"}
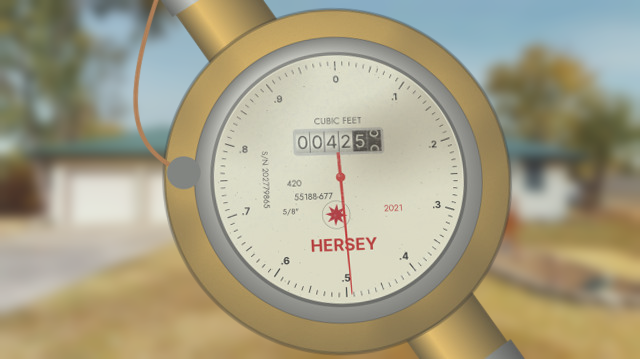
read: {"value": 4258.49, "unit": "ft³"}
